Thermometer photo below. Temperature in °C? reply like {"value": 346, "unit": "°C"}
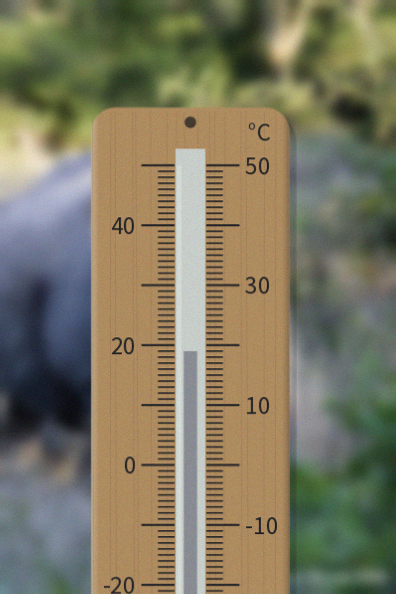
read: {"value": 19, "unit": "°C"}
